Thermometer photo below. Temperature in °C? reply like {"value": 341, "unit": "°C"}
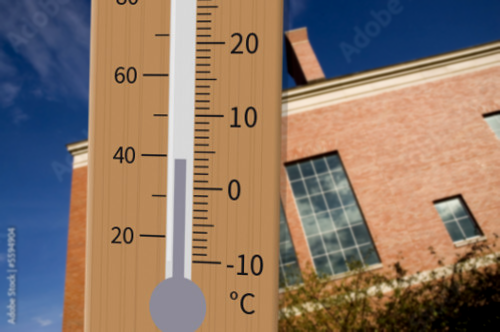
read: {"value": 4, "unit": "°C"}
